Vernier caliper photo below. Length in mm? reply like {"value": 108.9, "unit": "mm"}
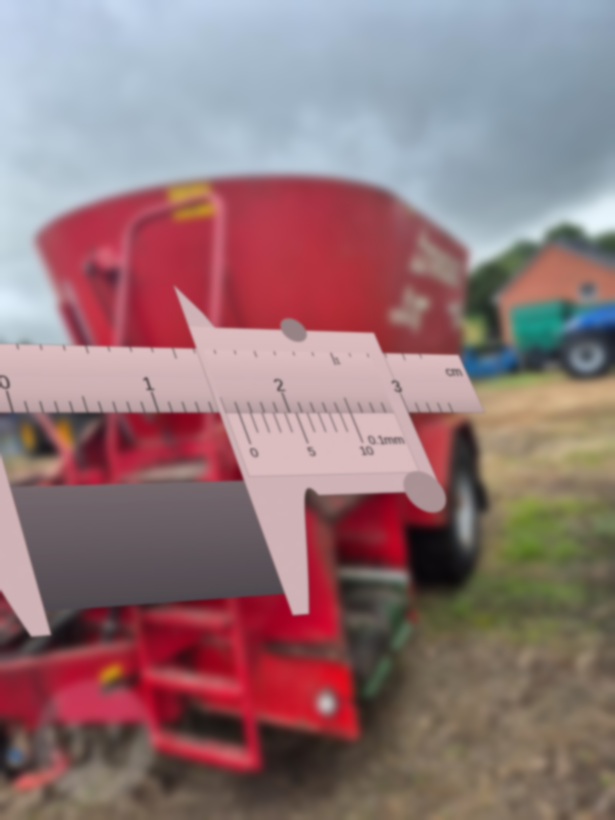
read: {"value": 16.0, "unit": "mm"}
